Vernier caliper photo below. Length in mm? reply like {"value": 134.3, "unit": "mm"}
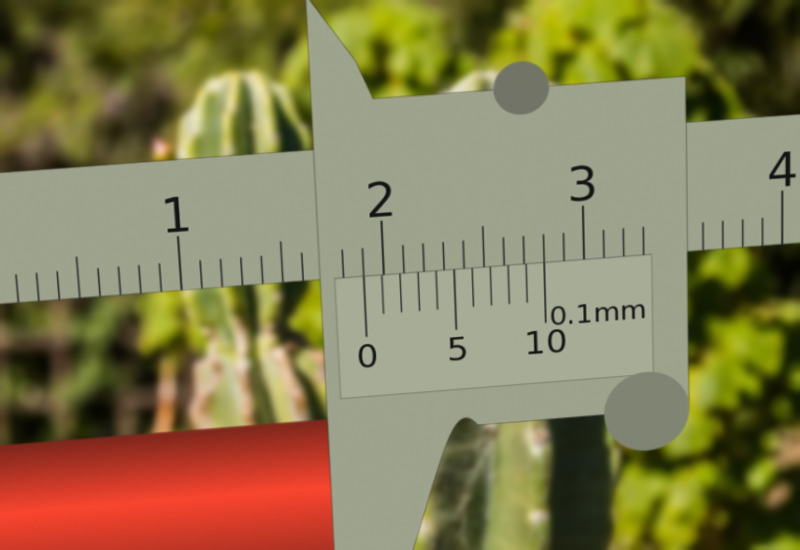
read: {"value": 19.0, "unit": "mm"}
